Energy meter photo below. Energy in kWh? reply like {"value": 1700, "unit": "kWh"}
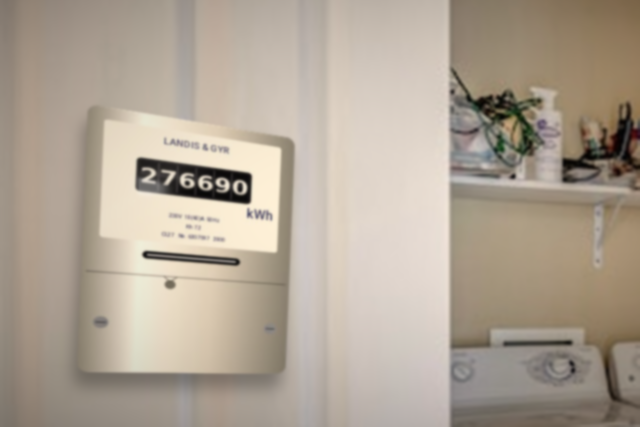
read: {"value": 276690, "unit": "kWh"}
